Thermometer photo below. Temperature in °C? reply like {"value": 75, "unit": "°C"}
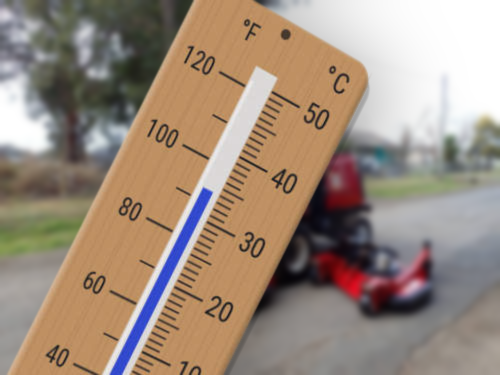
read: {"value": 34, "unit": "°C"}
